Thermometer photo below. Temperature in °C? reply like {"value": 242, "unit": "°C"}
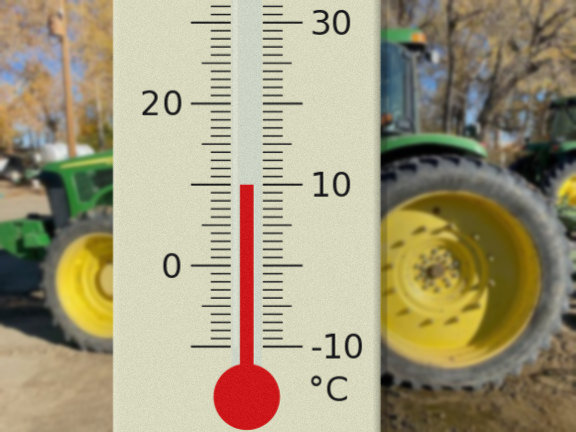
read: {"value": 10, "unit": "°C"}
